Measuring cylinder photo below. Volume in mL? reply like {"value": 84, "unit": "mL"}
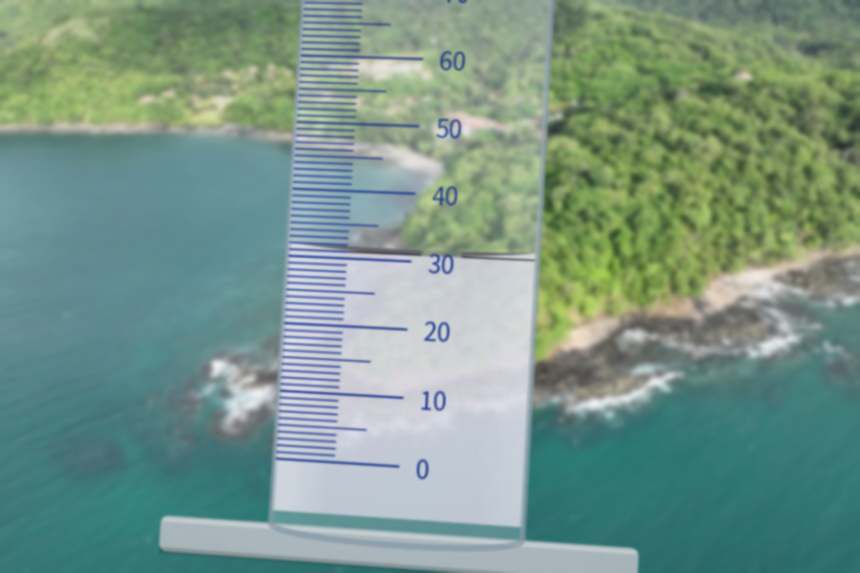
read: {"value": 31, "unit": "mL"}
